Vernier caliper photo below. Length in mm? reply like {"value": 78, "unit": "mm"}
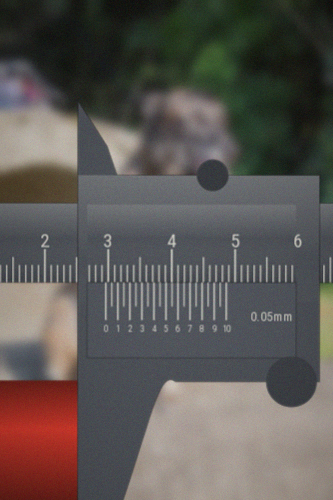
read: {"value": 29.6, "unit": "mm"}
